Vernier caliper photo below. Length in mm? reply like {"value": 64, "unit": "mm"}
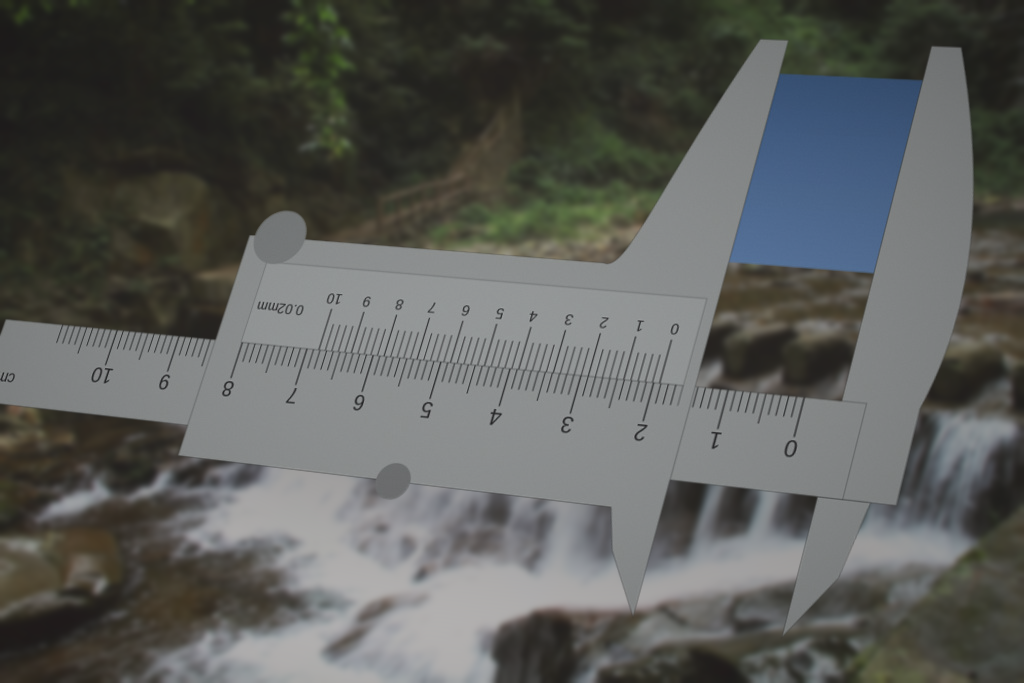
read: {"value": 19.2, "unit": "mm"}
